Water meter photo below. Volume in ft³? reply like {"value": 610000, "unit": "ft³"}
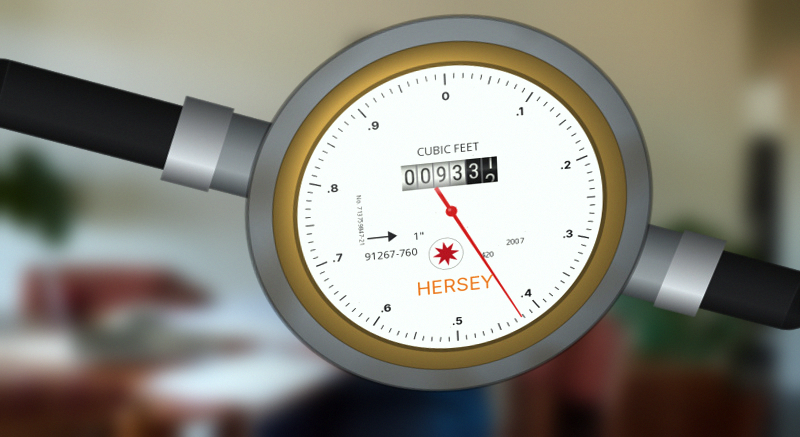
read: {"value": 9331.42, "unit": "ft³"}
